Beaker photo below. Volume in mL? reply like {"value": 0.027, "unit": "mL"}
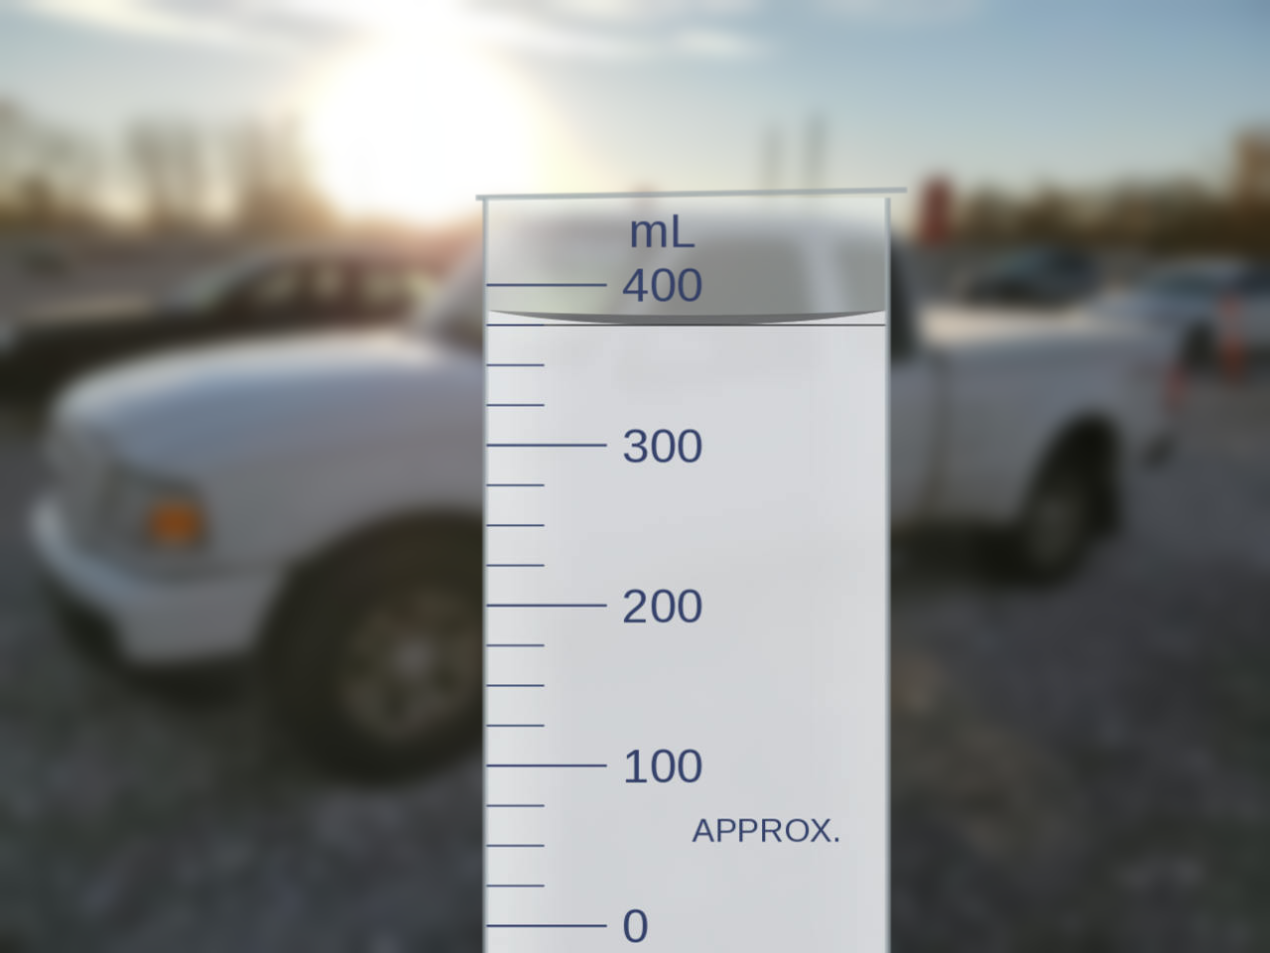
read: {"value": 375, "unit": "mL"}
